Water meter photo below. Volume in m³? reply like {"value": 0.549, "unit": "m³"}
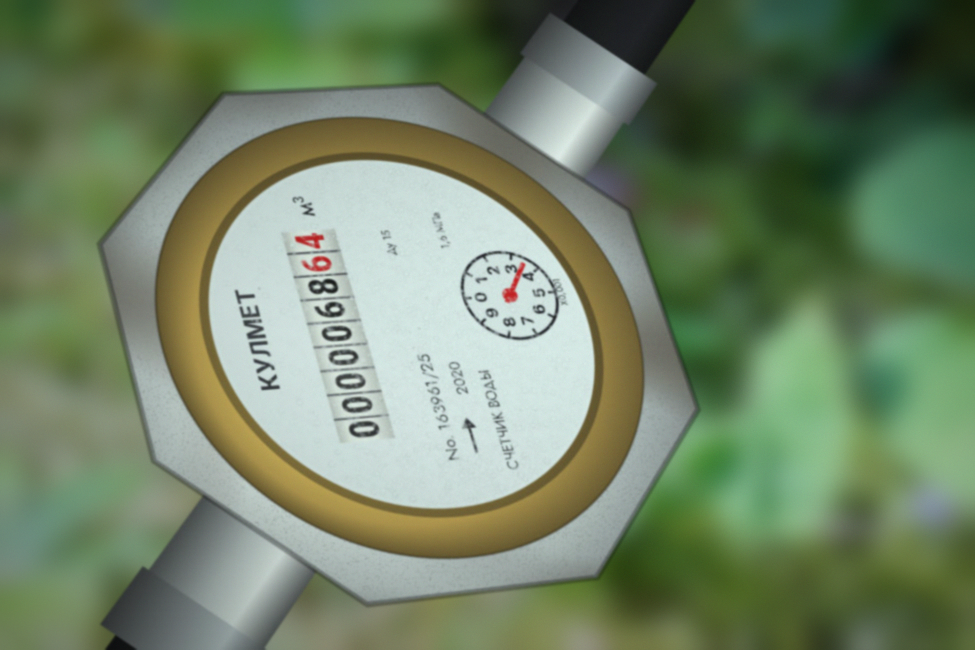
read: {"value": 68.643, "unit": "m³"}
